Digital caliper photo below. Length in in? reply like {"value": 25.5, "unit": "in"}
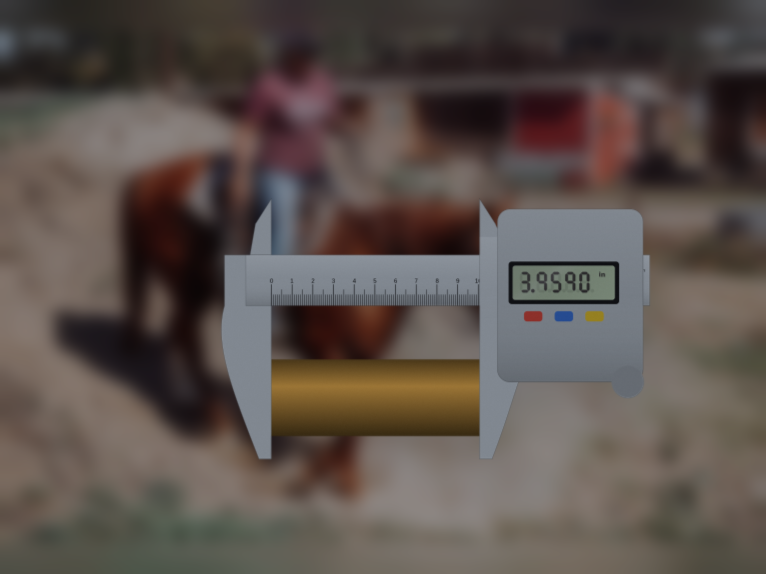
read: {"value": 3.9590, "unit": "in"}
